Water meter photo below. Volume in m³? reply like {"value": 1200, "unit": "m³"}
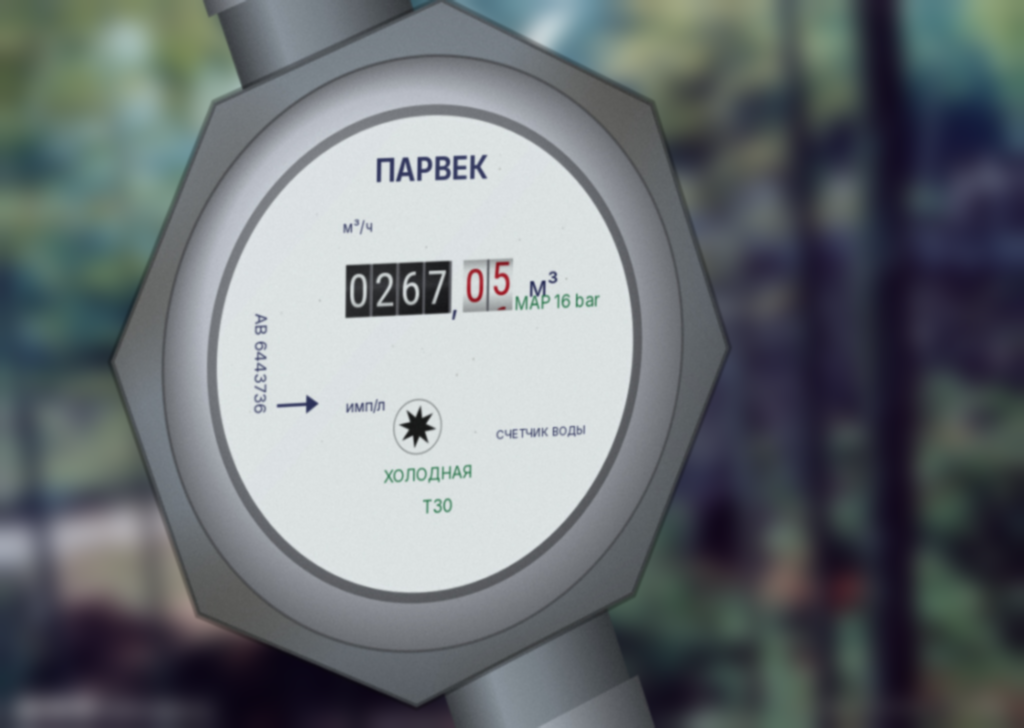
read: {"value": 267.05, "unit": "m³"}
